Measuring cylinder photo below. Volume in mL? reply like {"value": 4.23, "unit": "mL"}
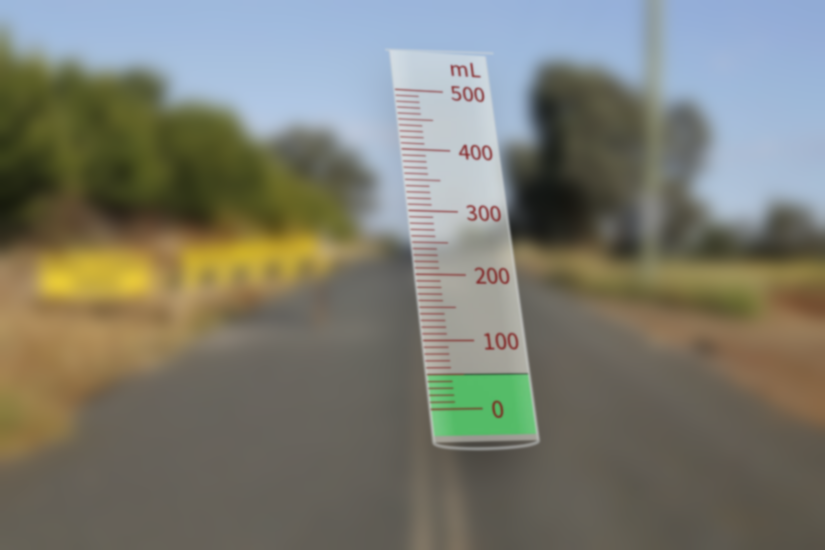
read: {"value": 50, "unit": "mL"}
